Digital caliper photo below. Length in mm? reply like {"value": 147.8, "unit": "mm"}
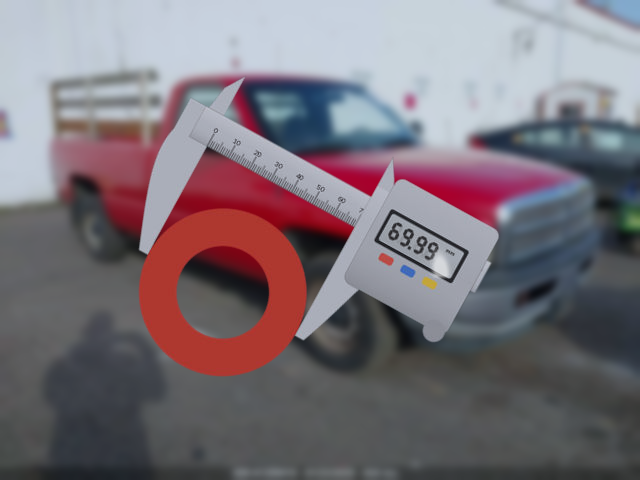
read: {"value": 69.99, "unit": "mm"}
